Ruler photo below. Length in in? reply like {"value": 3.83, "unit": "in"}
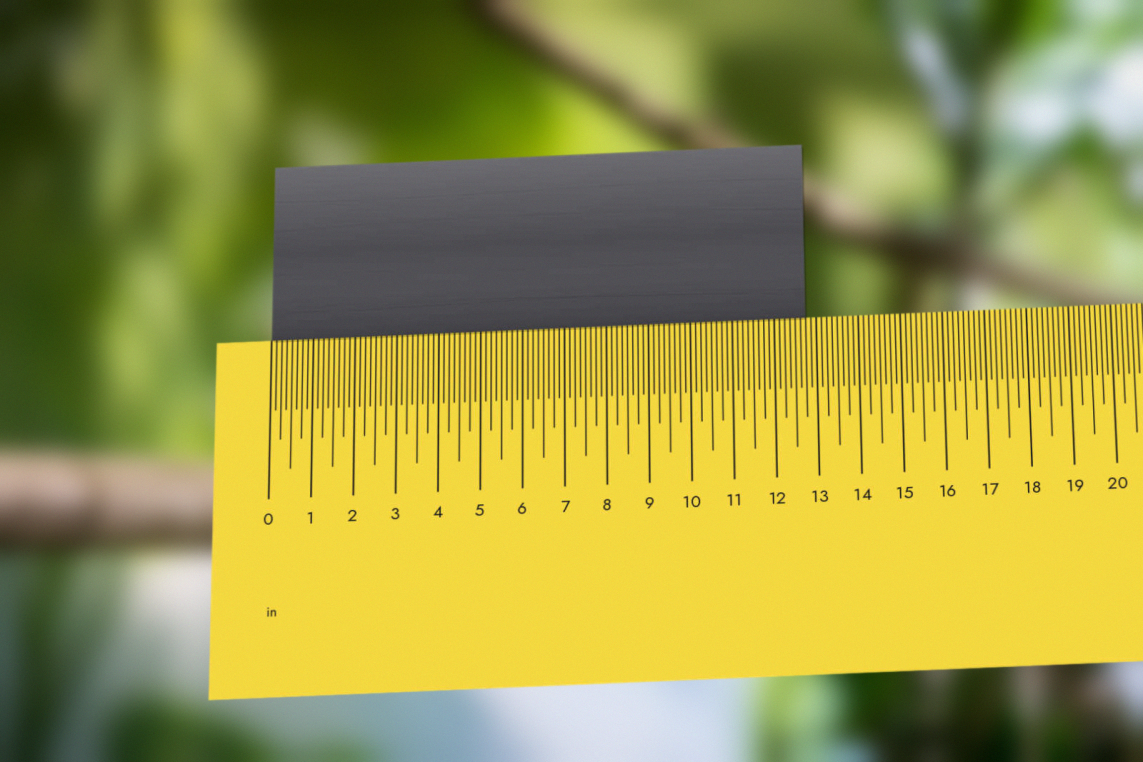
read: {"value": 12.75, "unit": "in"}
